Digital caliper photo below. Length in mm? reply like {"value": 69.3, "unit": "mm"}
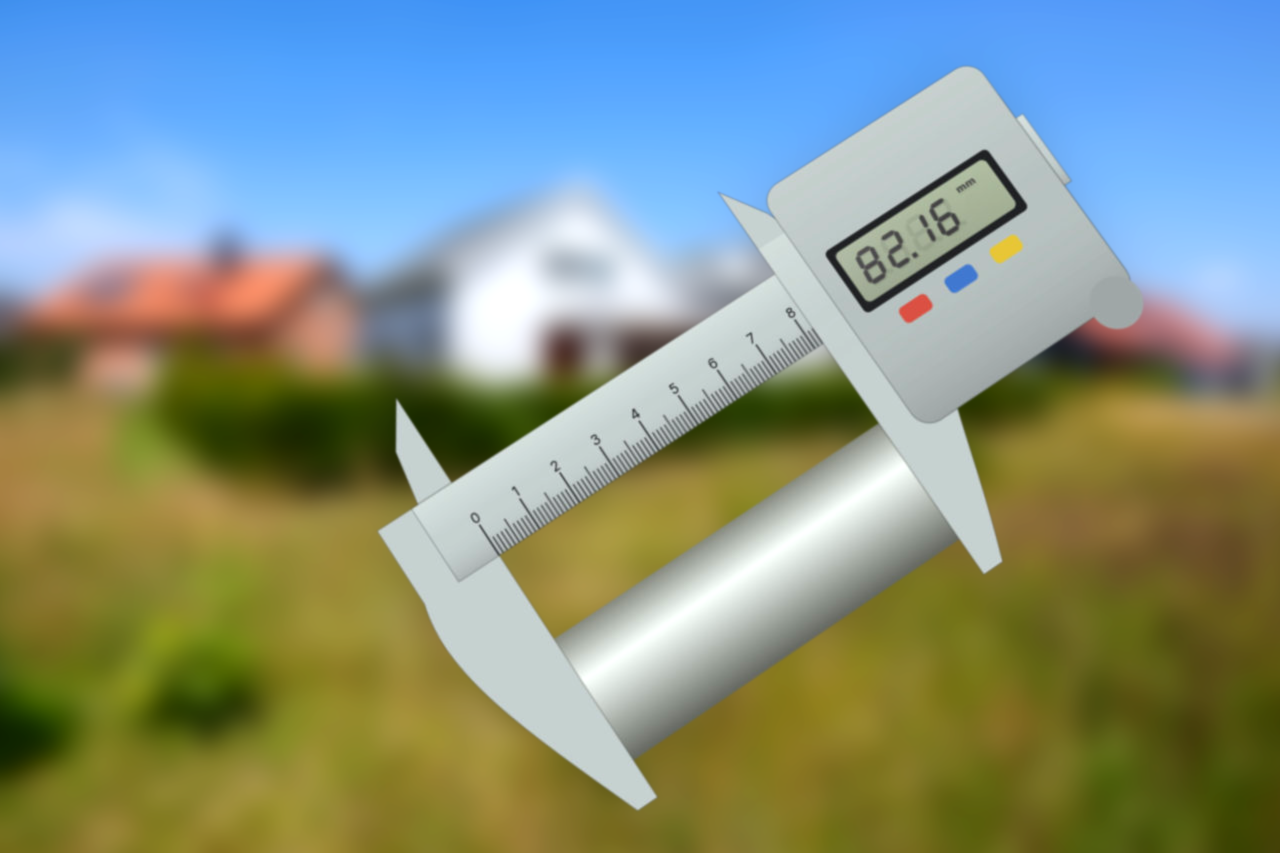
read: {"value": 82.16, "unit": "mm"}
